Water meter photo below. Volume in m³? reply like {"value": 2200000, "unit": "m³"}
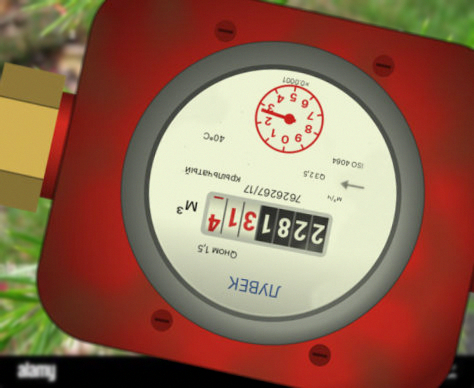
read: {"value": 2281.3142, "unit": "m³"}
